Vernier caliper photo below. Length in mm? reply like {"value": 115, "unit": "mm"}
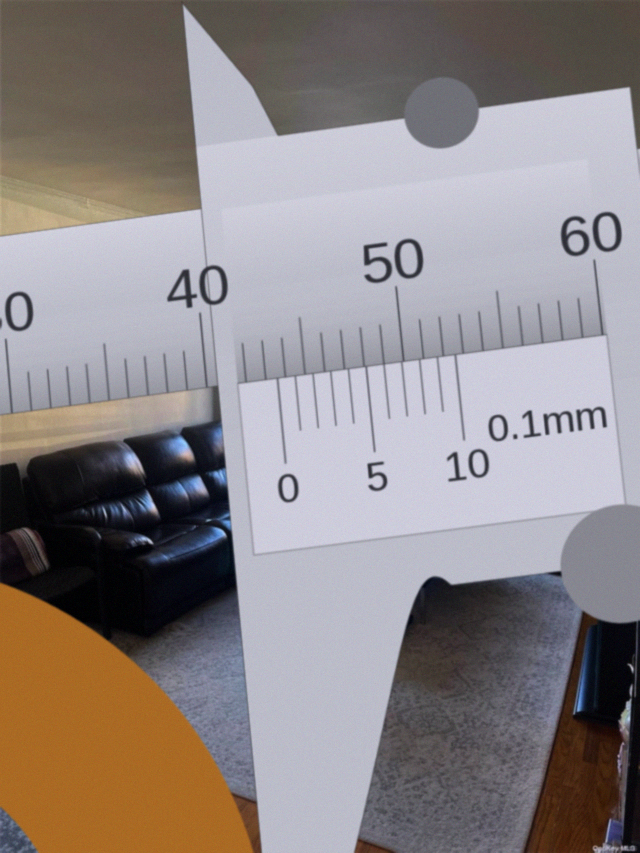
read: {"value": 43.6, "unit": "mm"}
